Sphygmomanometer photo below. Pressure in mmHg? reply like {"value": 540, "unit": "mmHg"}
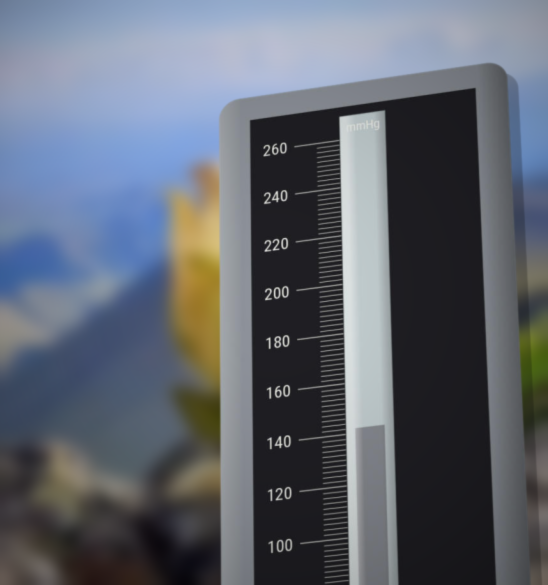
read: {"value": 142, "unit": "mmHg"}
